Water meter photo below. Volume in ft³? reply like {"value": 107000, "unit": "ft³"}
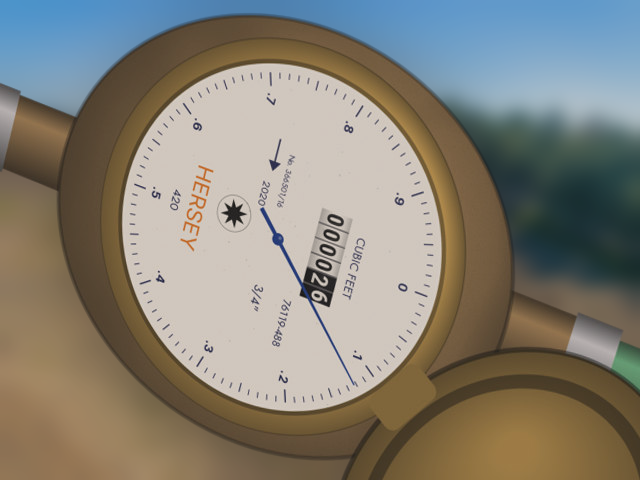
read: {"value": 26.12, "unit": "ft³"}
